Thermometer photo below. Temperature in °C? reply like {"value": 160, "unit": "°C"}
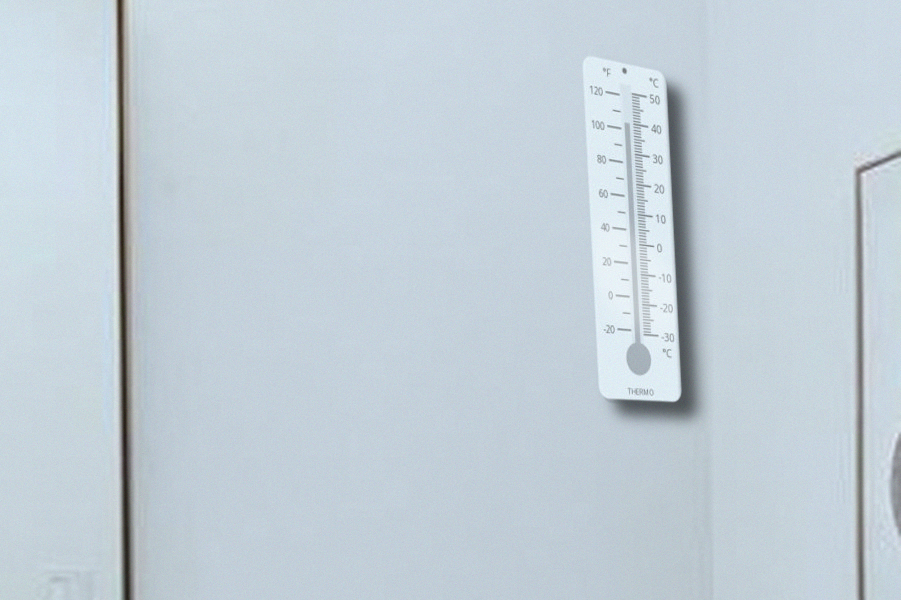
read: {"value": 40, "unit": "°C"}
